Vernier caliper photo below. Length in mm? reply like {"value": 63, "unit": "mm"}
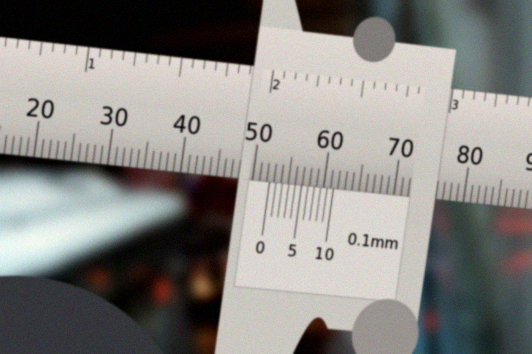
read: {"value": 52.4, "unit": "mm"}
